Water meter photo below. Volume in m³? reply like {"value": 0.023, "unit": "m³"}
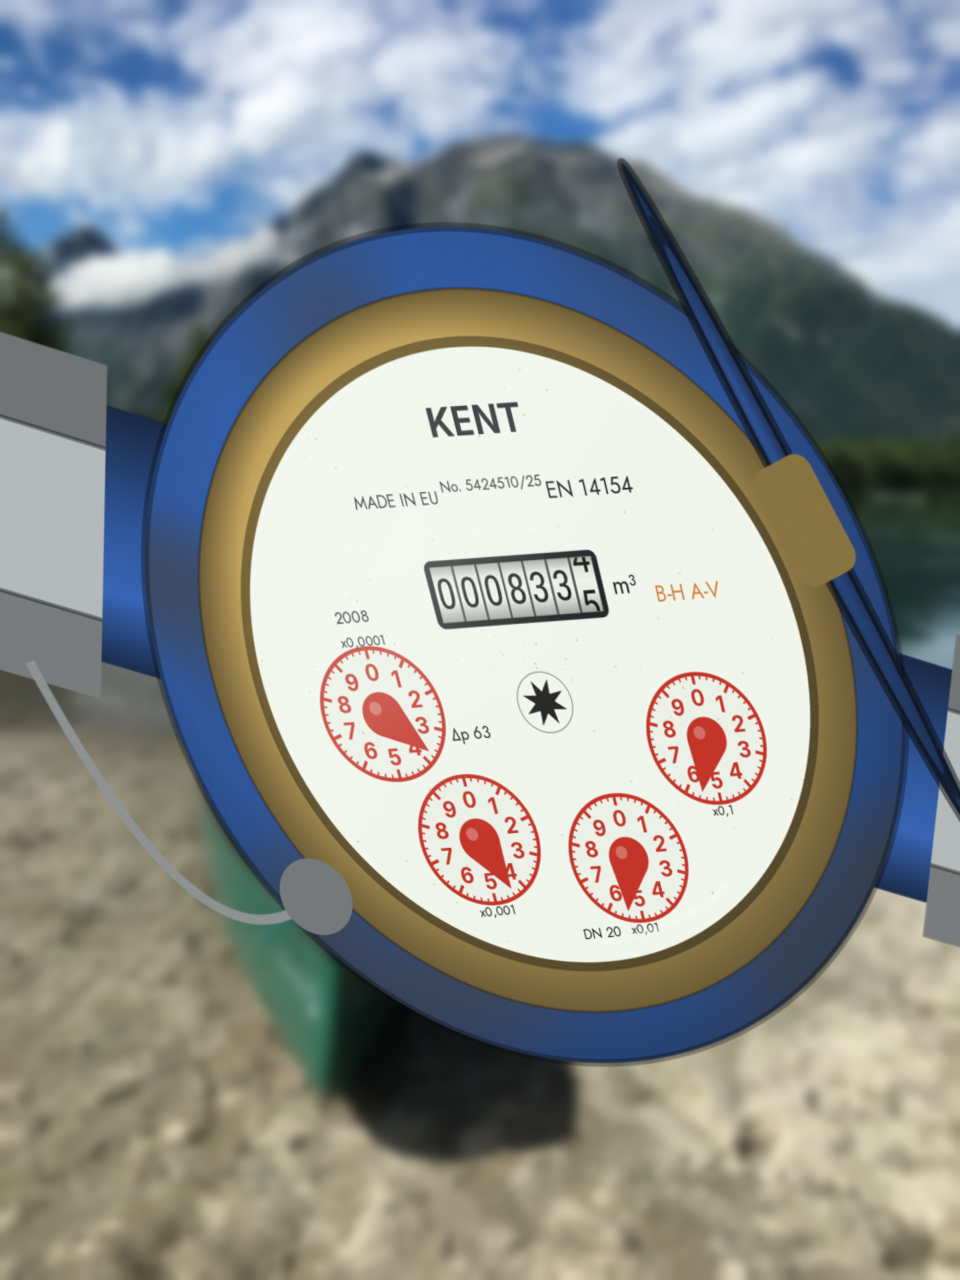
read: {"value": 8334.5543, "unit": "m³"}
